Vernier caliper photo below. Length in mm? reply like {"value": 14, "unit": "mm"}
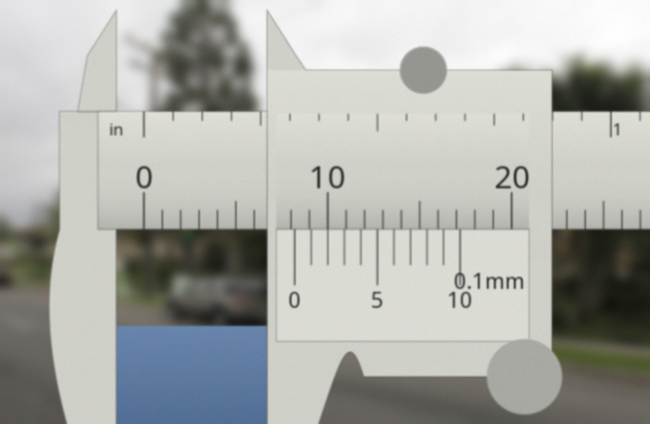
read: {"value": 8.2, "unit": "mm"}
